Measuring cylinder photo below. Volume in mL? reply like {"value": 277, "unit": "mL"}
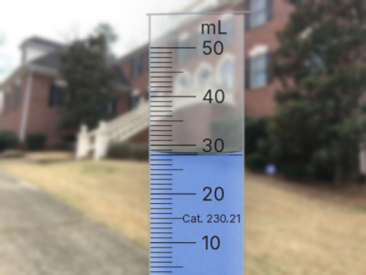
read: {"value": 28, "unit": "mL"}
